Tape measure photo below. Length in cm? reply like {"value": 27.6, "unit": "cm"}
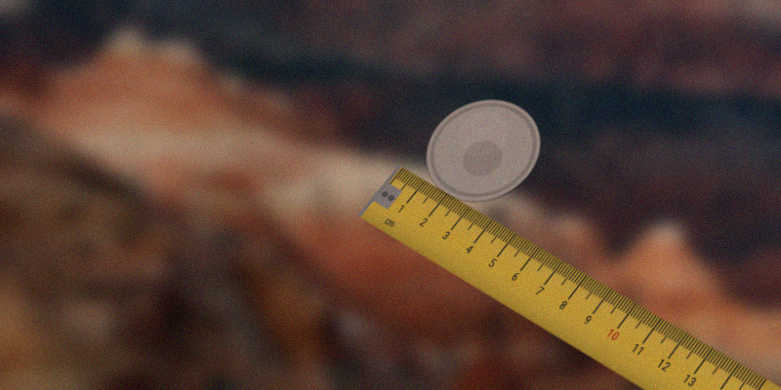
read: {"value": 4, "unit": "cm"}
